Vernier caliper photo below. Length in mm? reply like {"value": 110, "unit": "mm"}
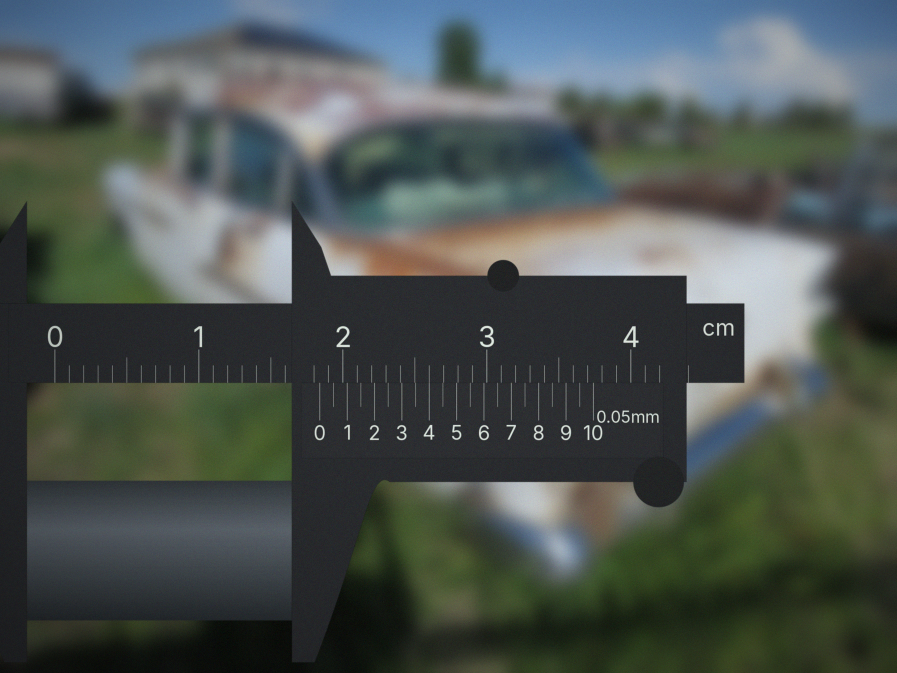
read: {"value": 18.4, "unit": "mm"}
